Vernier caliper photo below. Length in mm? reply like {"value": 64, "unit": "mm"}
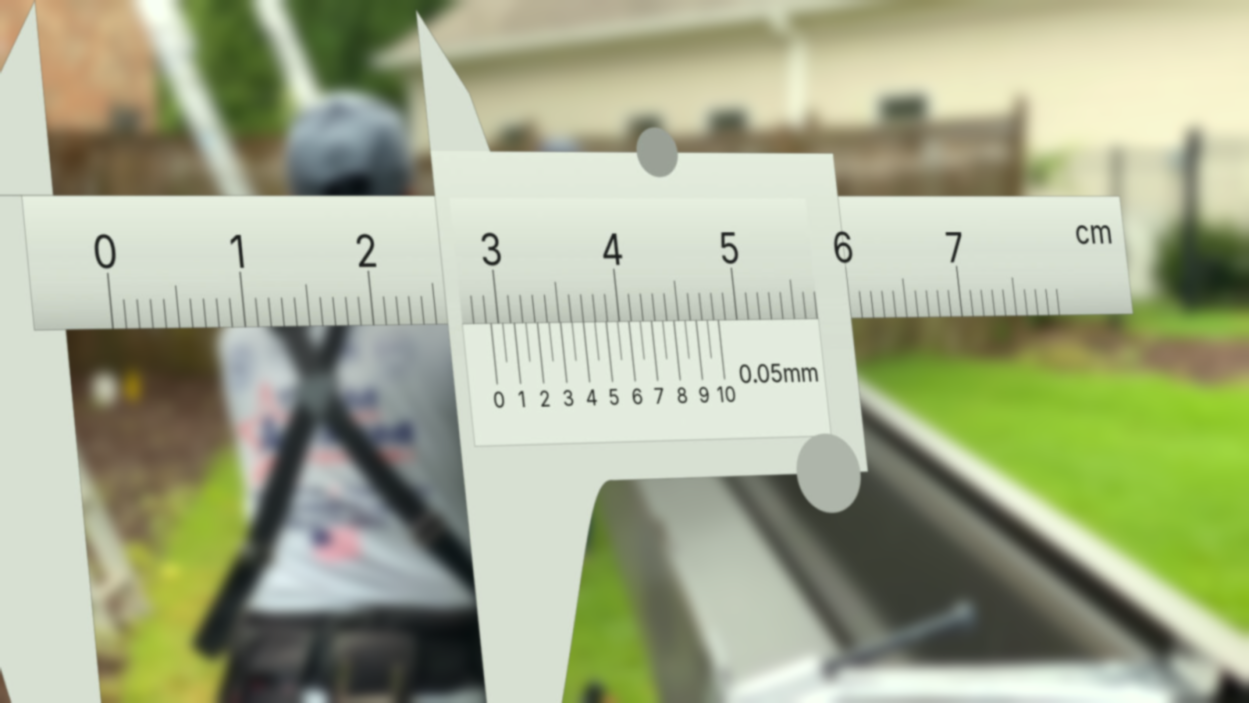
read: {"value": 29.4, "unit": "mm"}
